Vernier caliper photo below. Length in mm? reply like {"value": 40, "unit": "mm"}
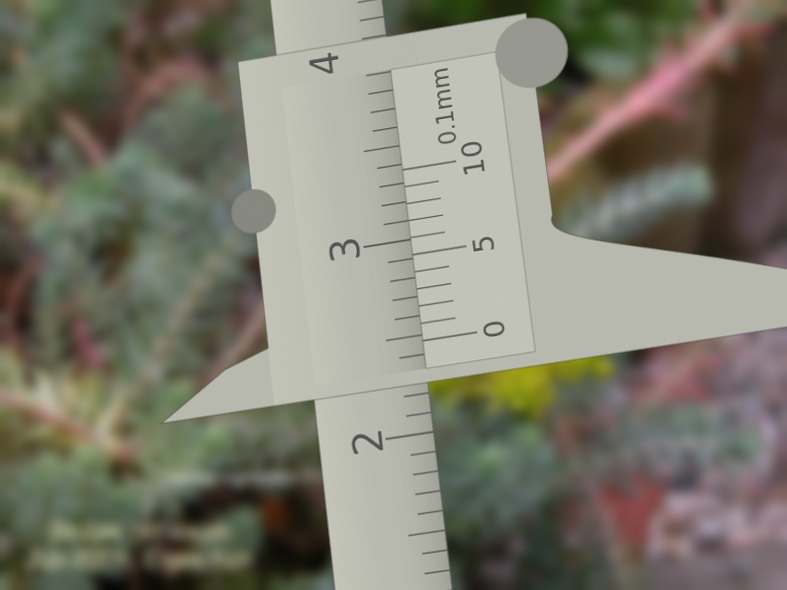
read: {"value": 24.7, "unit": "mm"}
